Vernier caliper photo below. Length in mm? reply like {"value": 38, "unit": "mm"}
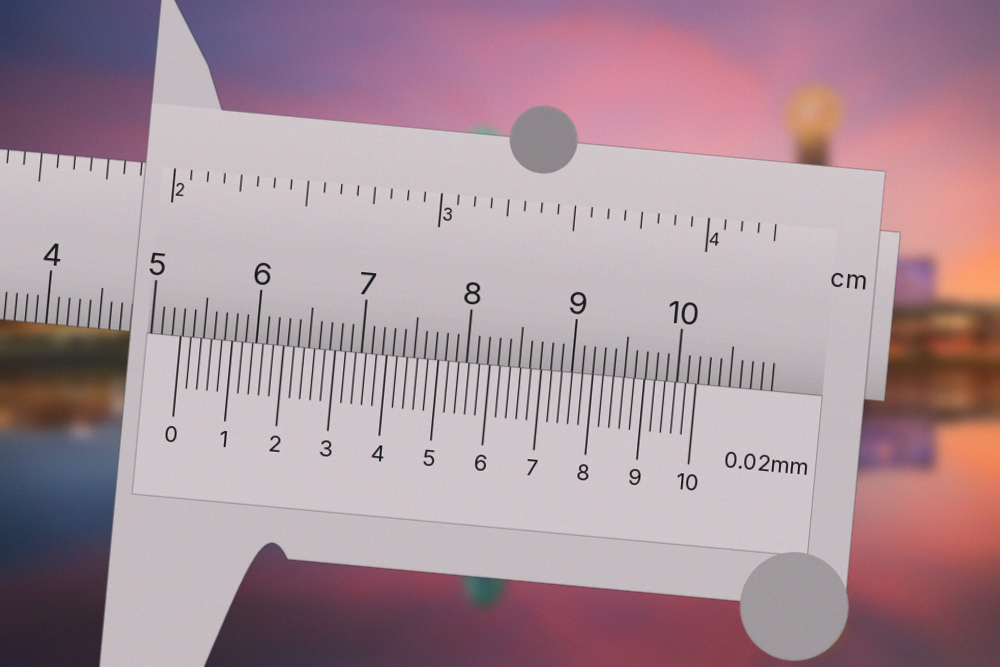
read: {"value": 52.8, "unit": "mm"}
